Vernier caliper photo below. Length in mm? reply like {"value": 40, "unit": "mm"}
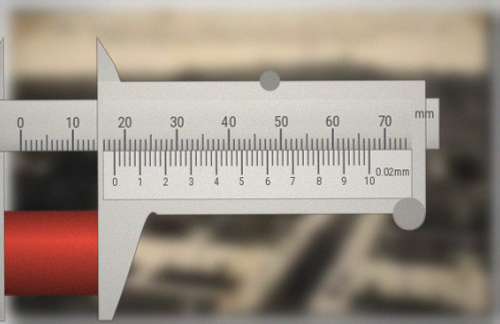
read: {"value": 18.0, "unit": "mm"}
